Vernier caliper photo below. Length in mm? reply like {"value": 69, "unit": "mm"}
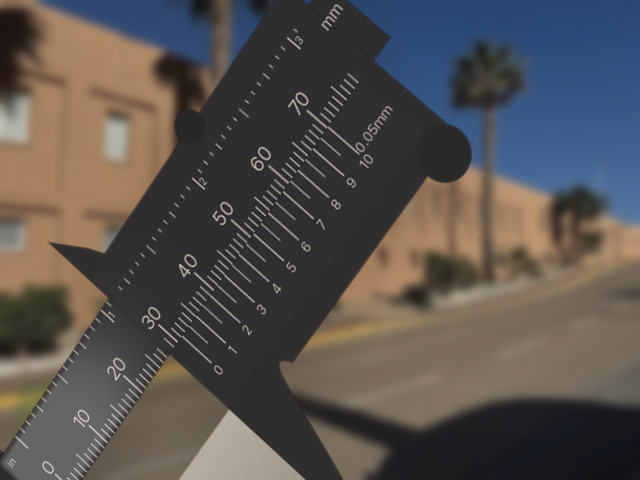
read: {"value": 31.2, "unit": "mm"}
